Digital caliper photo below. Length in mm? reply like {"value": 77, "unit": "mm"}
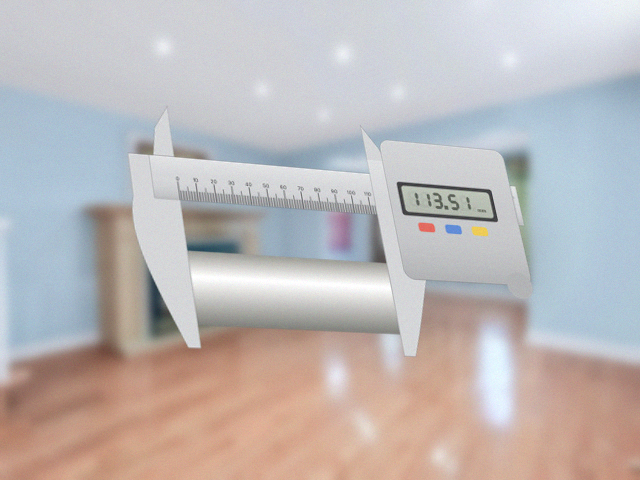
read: {"value": 113.51, "unit": "mm"}
